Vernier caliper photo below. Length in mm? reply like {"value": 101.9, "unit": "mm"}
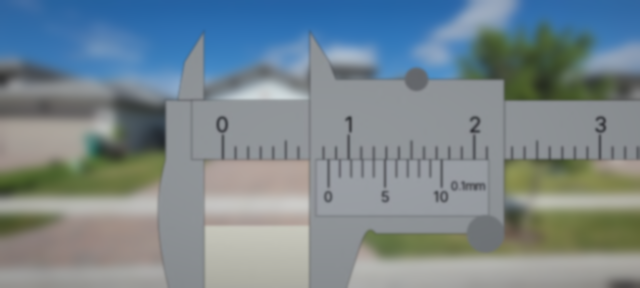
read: {"value": 8.4, "unit": "mm"}
